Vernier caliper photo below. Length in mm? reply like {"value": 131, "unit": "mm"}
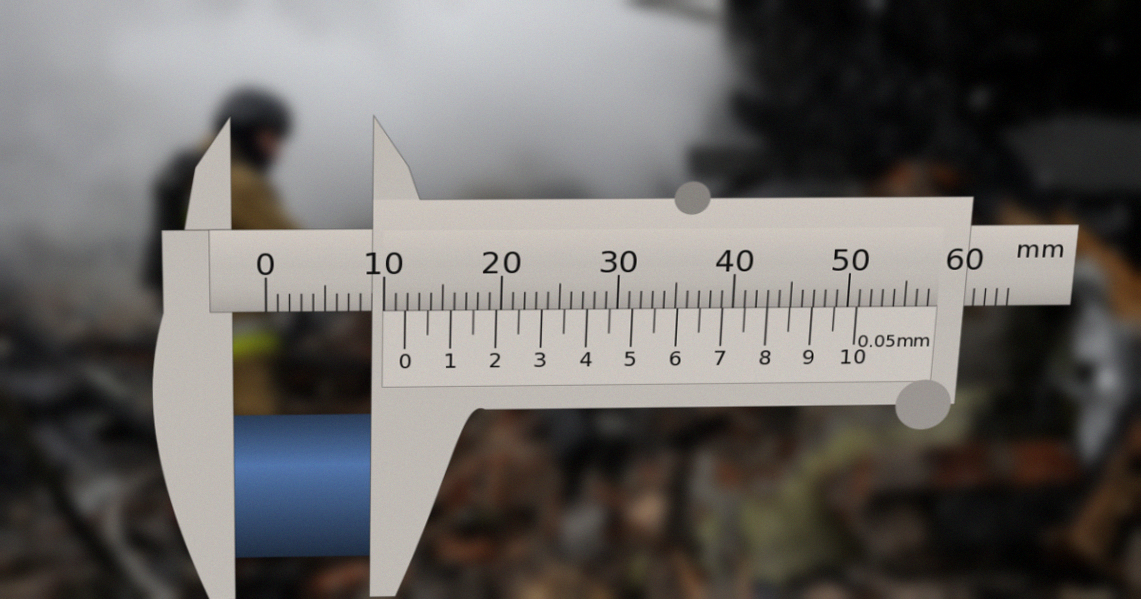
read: {"value": 11.8, "unit": "mm"}
